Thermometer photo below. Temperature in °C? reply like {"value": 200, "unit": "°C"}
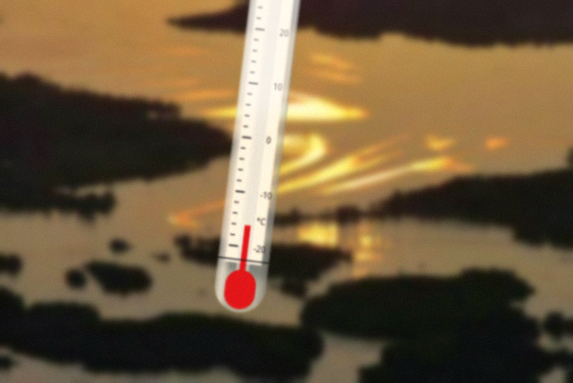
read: {"value": -16, "unit": "°C"}
